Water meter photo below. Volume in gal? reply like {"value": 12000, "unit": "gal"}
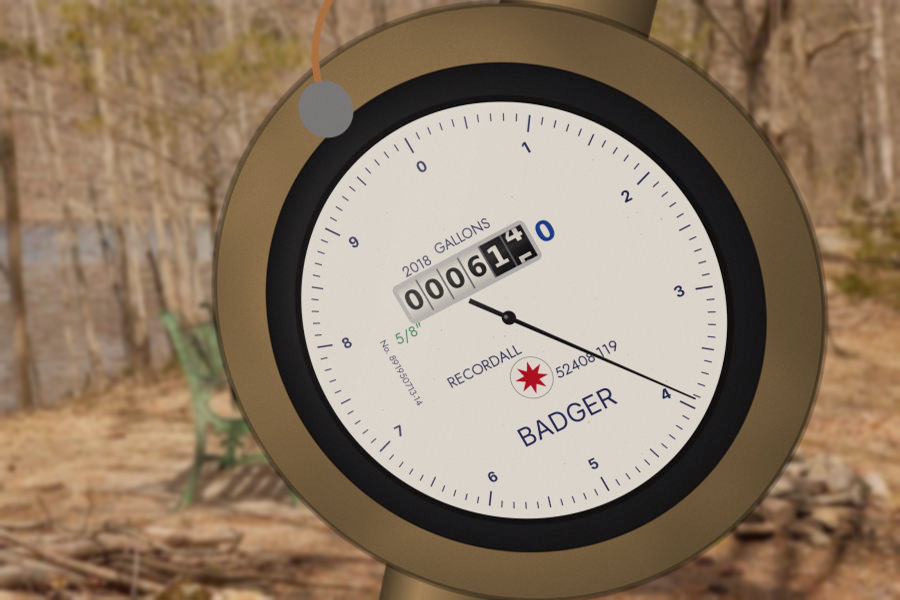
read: {"value": 6143.9, "unit": "gal"}
